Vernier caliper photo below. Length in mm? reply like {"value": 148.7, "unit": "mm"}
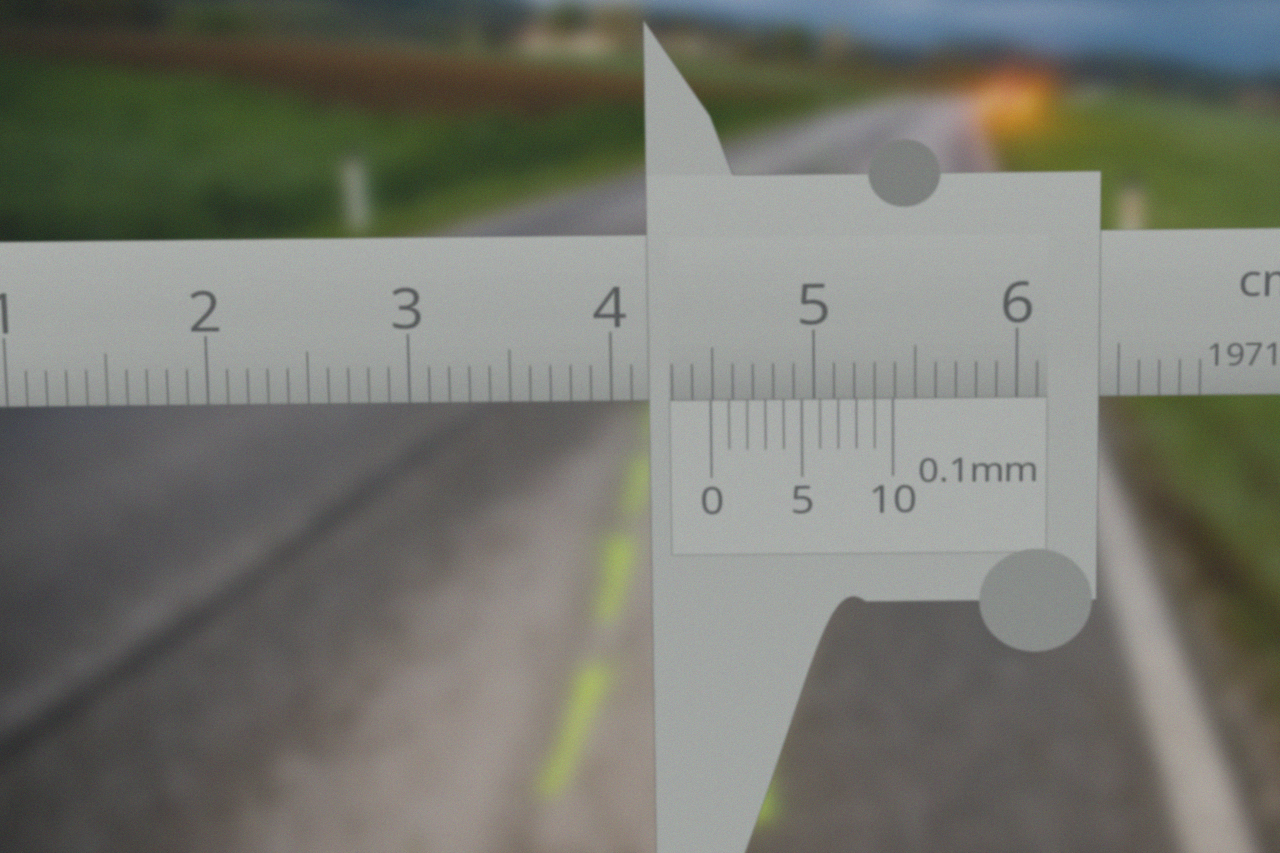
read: {"value": 44.9, "unit": "mm"}
